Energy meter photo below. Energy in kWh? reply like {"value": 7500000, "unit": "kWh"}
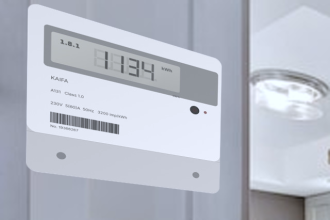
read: {"value": 1134, "unit": "kWh"}
